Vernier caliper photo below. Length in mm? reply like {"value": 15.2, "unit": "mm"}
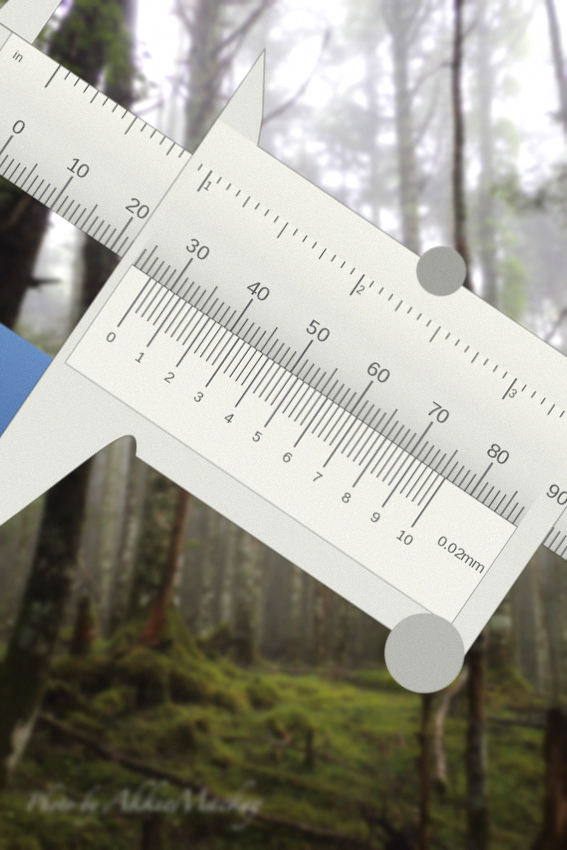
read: {"value": 26.8, "unit": "mm"}
